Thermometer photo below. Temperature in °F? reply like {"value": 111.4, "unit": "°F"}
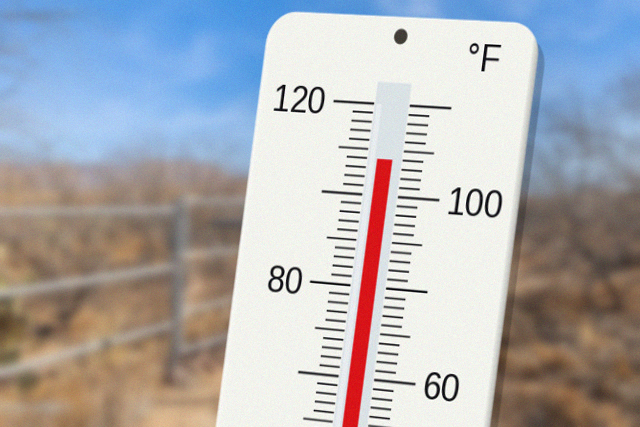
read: {"value": 108, "unit": "°F"}
